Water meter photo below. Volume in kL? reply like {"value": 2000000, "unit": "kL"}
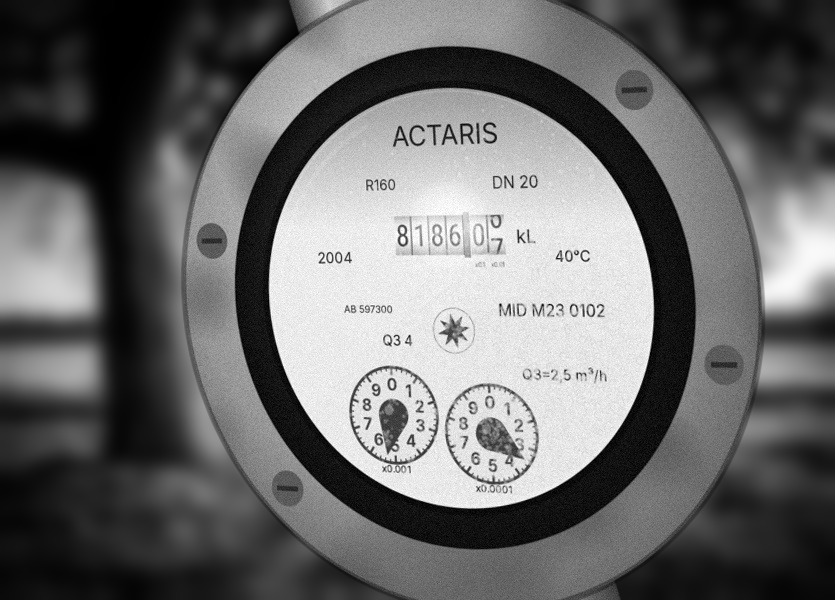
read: {"value": 8186.0653, "unit": "kL"}
